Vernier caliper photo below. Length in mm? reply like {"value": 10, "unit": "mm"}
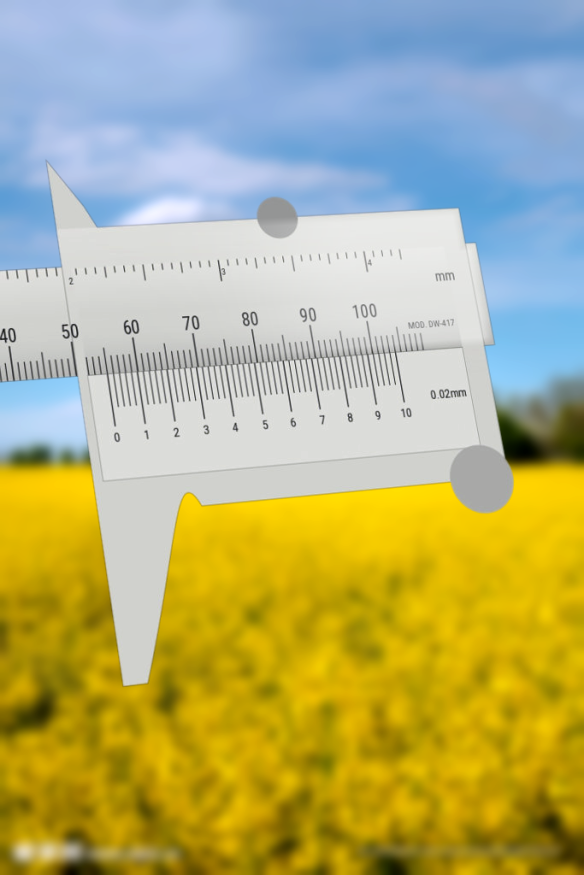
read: {"value": 55.0, "unit": "mm"}
